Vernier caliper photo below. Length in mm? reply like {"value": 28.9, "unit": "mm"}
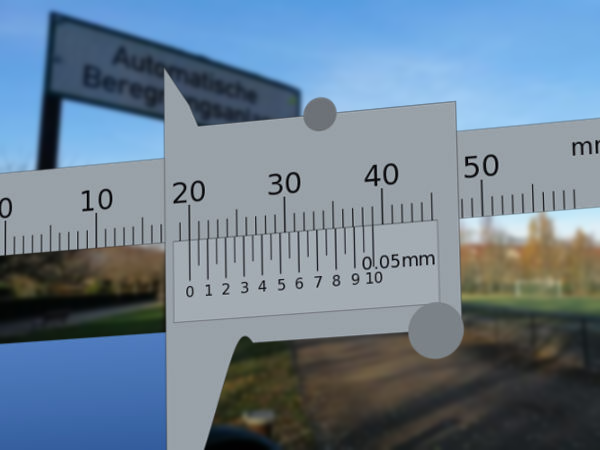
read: {"value": 20.0, "unit": "mm"}
